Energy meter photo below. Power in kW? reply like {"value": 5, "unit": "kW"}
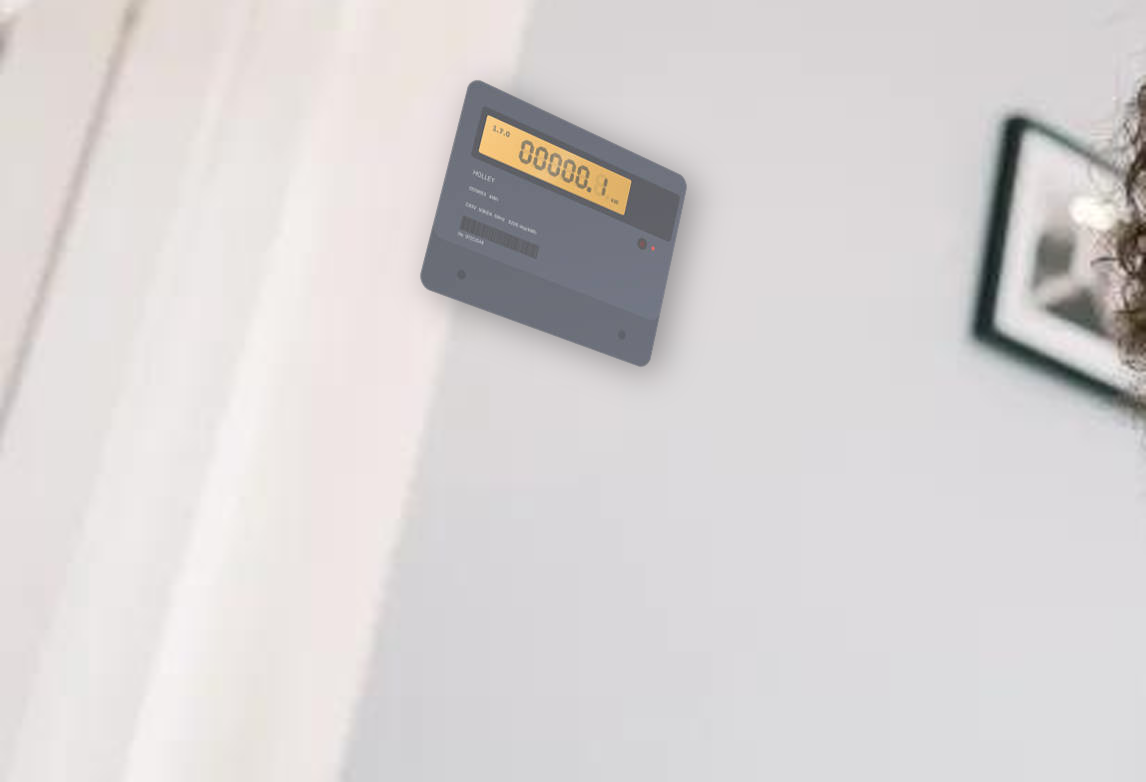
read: {"value": 0.1, "unit": "kW"}
